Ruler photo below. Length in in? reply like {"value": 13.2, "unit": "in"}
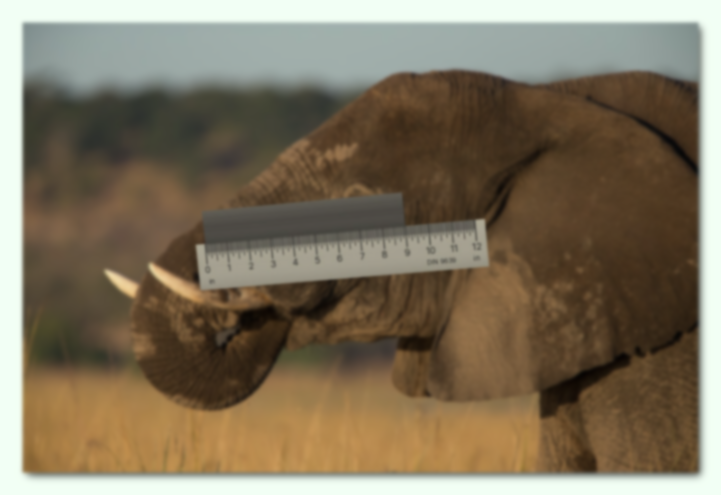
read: {"value": 9, "unit": "in"}
